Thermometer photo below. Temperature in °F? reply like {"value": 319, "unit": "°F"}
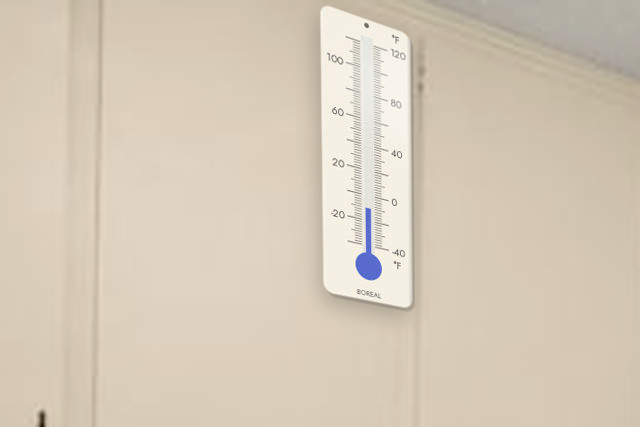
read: {"value": -10, "unit": "°F"}
